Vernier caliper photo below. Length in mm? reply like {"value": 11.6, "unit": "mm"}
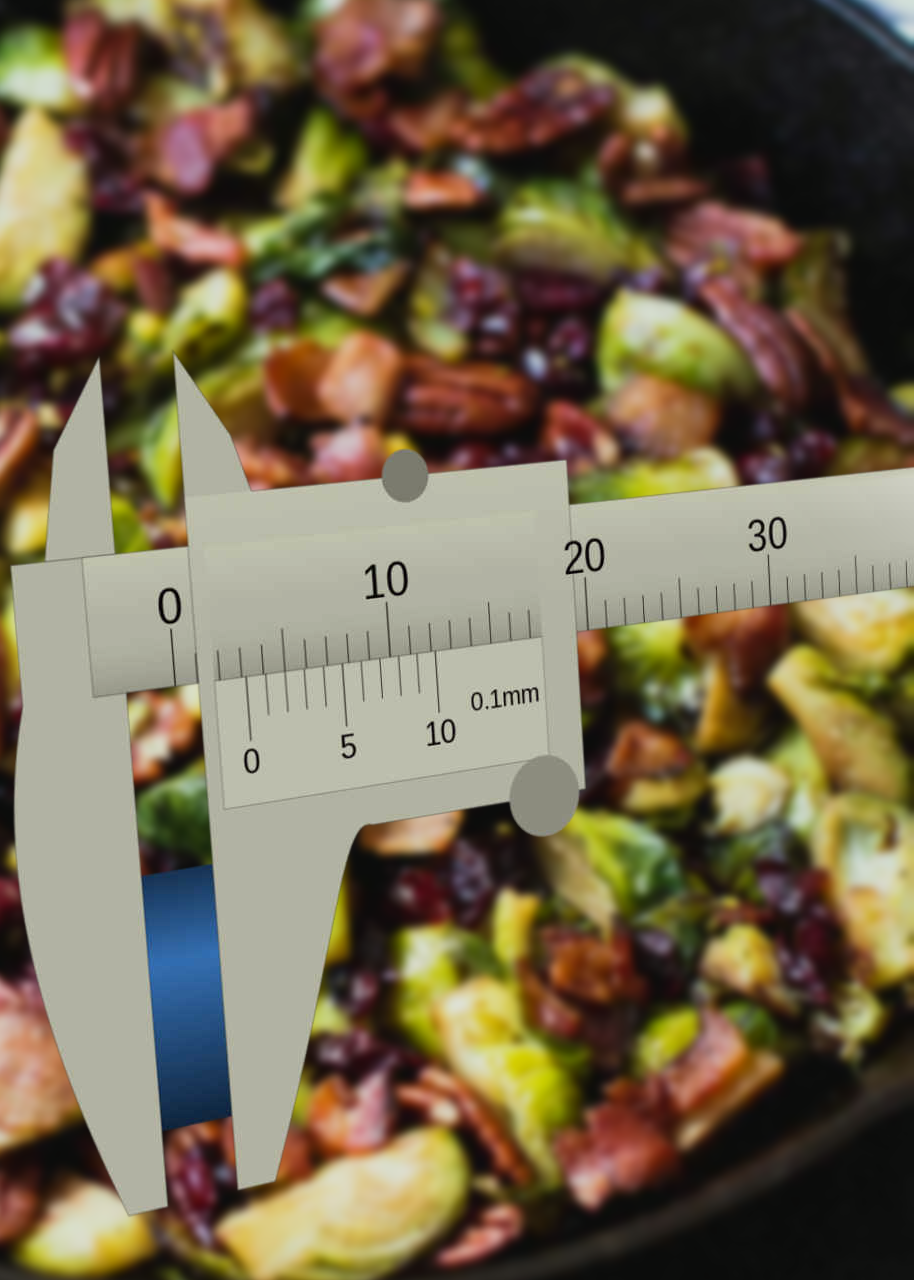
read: {"value": 3.2, "unit": "mm"}
